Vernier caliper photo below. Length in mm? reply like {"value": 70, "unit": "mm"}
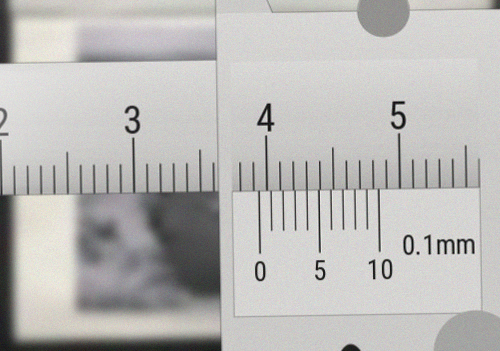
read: {"value": 39.4, "unit": "mm"}
